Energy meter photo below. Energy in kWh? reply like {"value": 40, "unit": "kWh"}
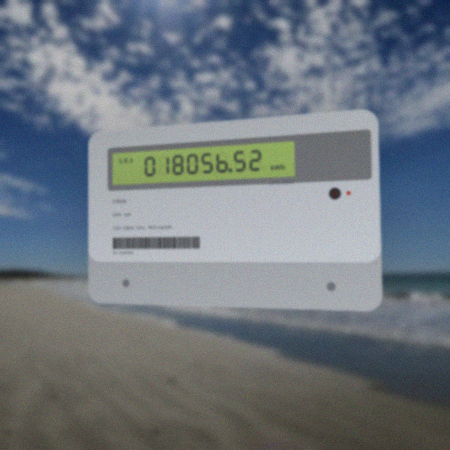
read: {"value": 18056.52, "unit": "kWh"}
